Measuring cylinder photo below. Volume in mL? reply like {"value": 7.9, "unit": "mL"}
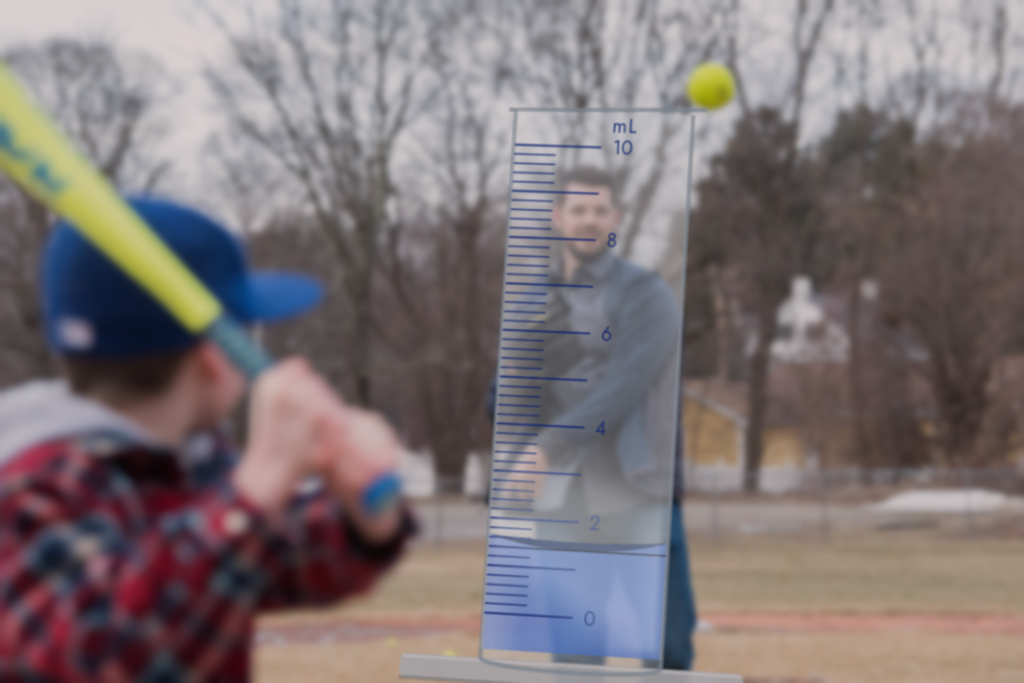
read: {"value": 1.4, "unit": "mL"}
